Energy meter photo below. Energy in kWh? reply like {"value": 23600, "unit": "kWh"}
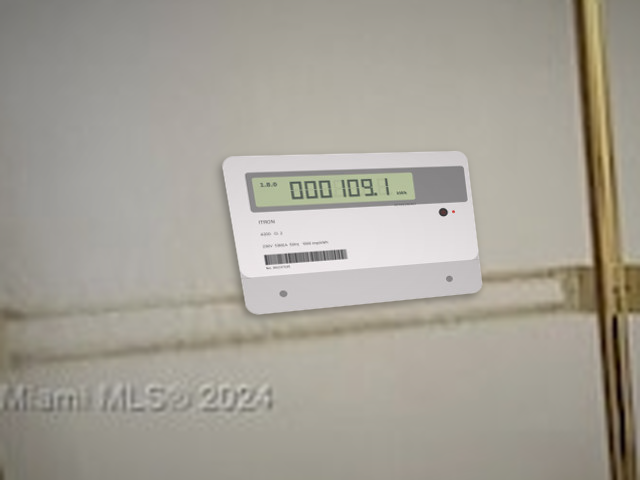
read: {"value": 109.1, "unit": "kWh"}
